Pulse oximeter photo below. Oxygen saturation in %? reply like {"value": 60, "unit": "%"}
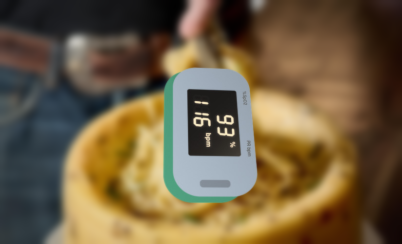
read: {"value": 93, "unit": "%"}
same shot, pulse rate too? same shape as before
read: {"value": 116, "unit": "bpm"}
